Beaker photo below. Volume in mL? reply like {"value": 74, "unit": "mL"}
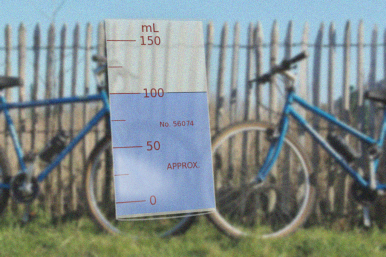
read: {"value": 100, "unit": "mL"}
